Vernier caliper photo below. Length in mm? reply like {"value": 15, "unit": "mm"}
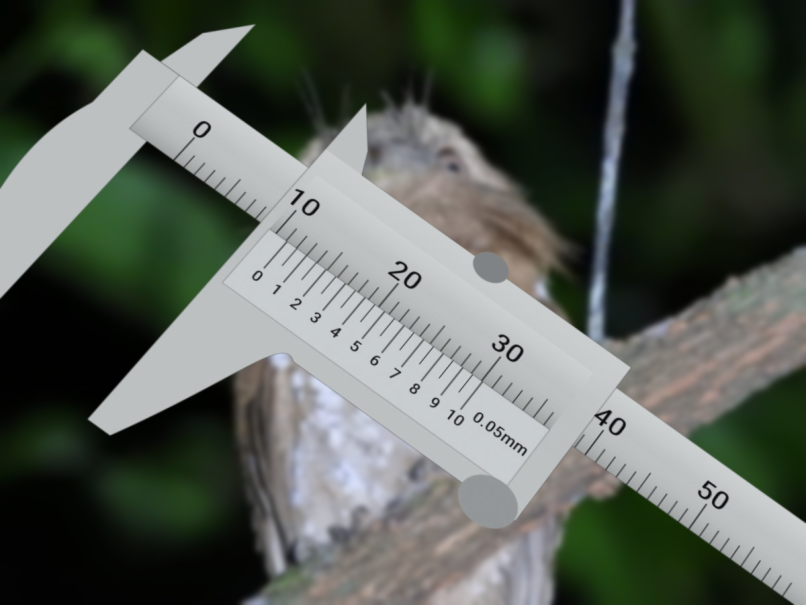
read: {"value": 11.1, "unit": "mm"}
